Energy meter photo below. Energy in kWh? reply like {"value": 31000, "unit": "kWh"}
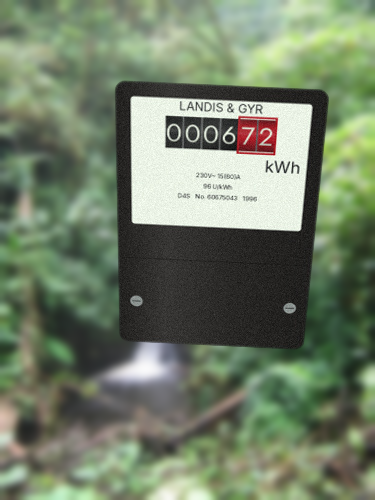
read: {"value": 6.72, "unit": "kWh"}
